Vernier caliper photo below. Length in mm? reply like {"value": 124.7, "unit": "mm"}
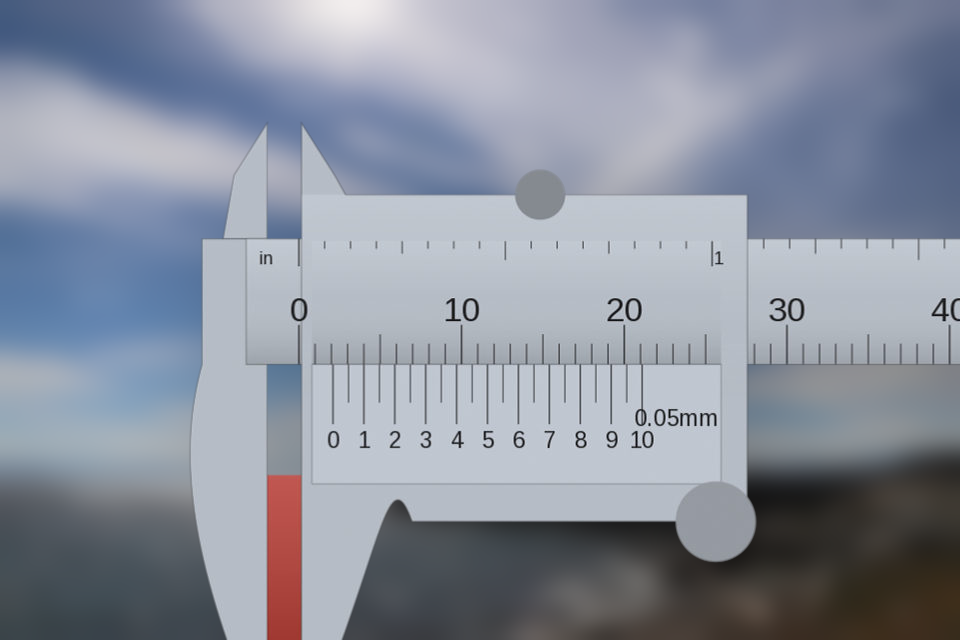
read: {"value": 2.1, "unit": "mm"}
